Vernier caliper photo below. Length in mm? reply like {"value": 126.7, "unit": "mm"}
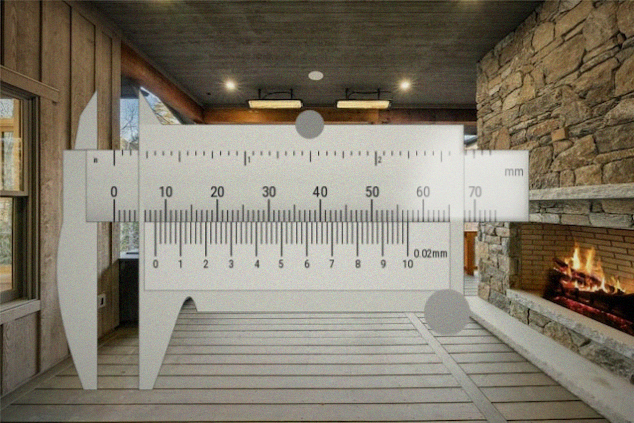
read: {"value": 8.0, "unit": "mm"}
